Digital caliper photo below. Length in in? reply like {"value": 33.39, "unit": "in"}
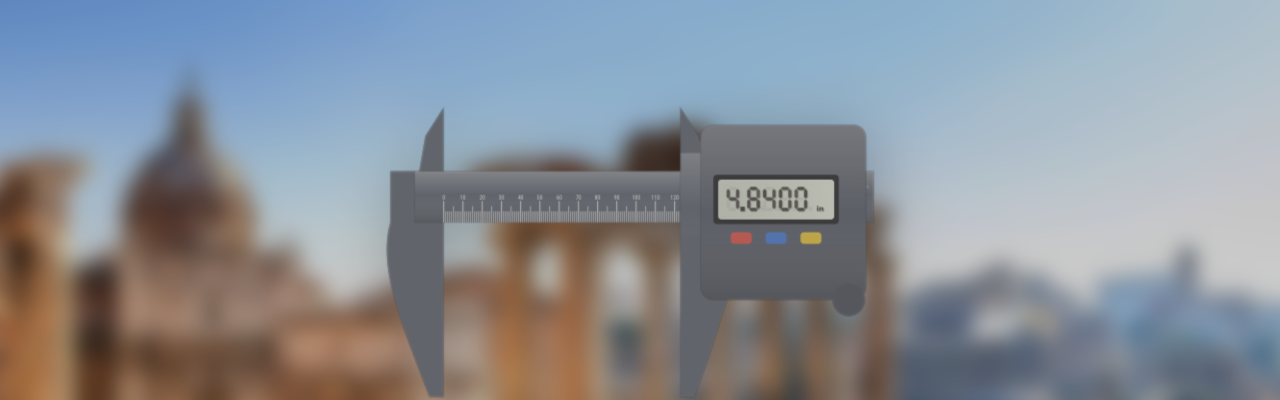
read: {"value": 4.8400, "unit": "in"}
